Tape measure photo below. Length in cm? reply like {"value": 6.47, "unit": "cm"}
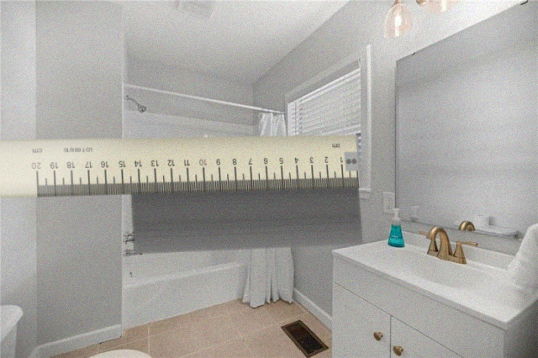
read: {"value": 14.5, "unit": "cm"}
